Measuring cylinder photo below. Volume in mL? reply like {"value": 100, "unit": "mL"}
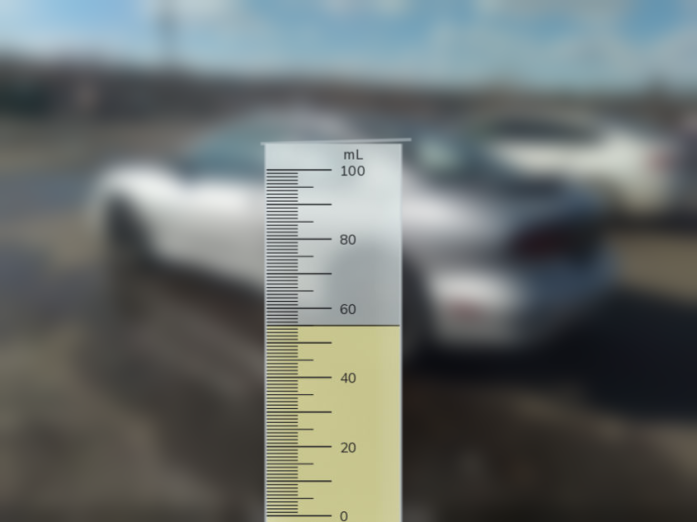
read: {"value": 55, "unit": "mL"}
